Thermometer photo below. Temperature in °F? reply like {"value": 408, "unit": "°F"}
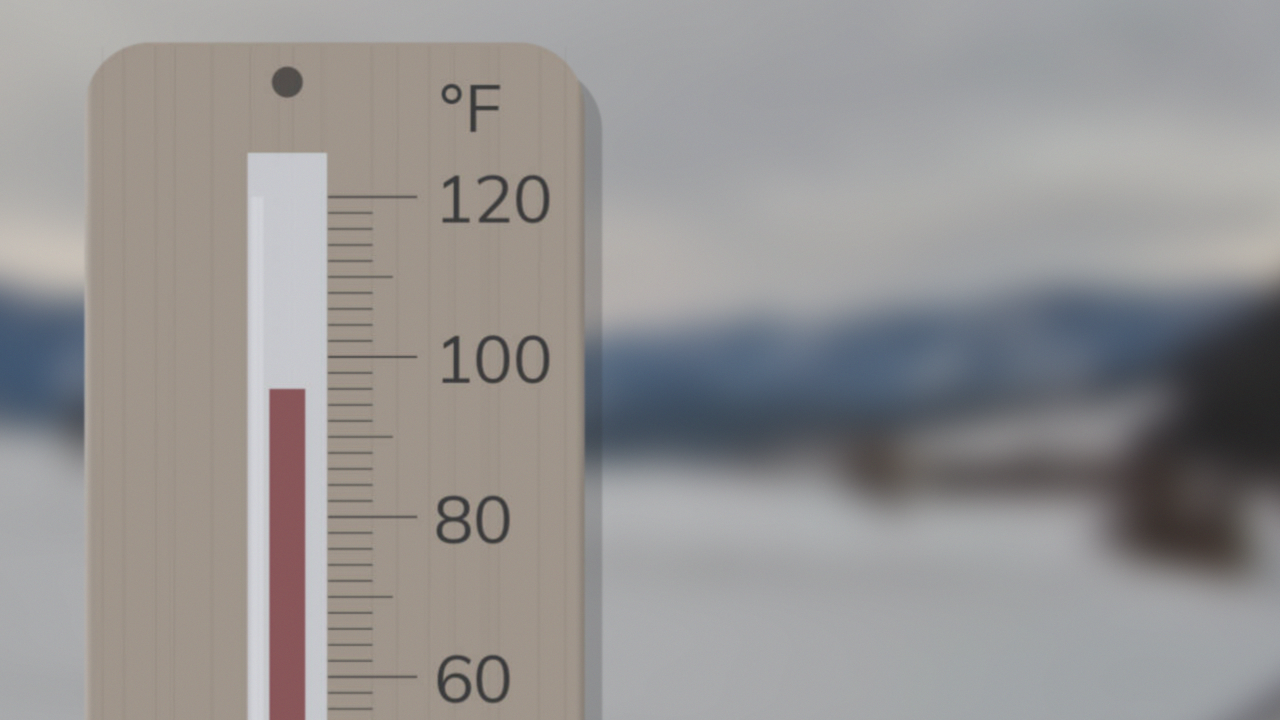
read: {"value": 96, "unit": "°F"}
